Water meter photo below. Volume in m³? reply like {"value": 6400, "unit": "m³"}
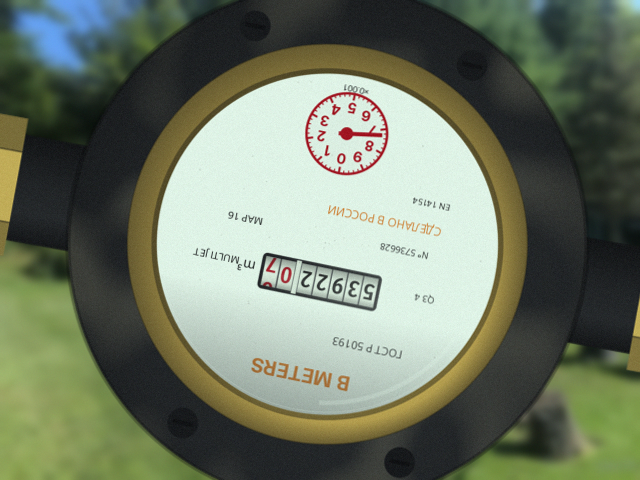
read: {"value": 53922.067, "unit": "m³"}
